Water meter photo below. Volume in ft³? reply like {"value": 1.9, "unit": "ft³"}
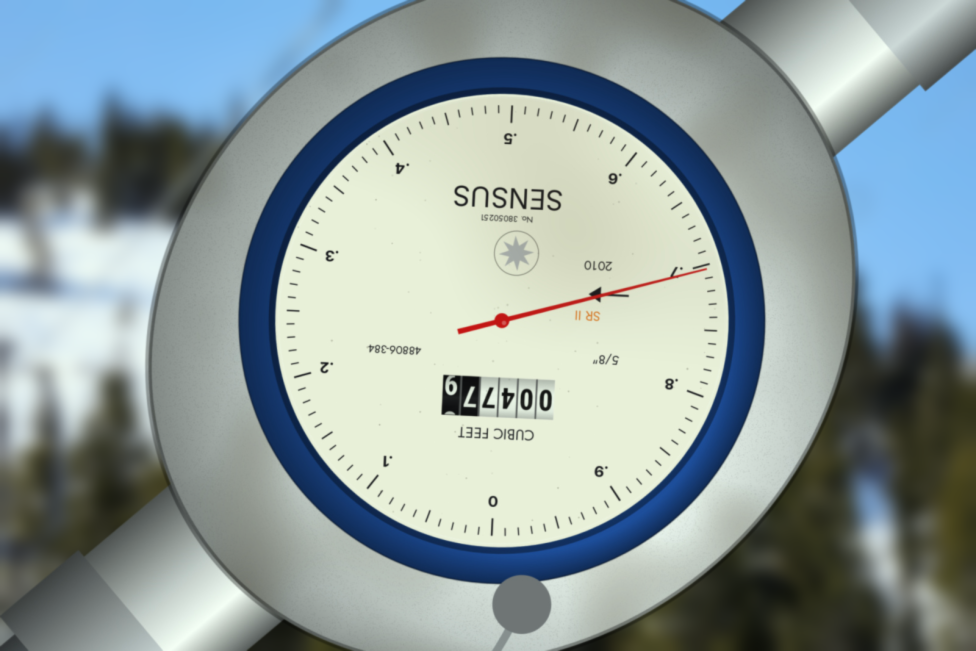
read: {"value": 4778.70, "unit": "ft³"}
